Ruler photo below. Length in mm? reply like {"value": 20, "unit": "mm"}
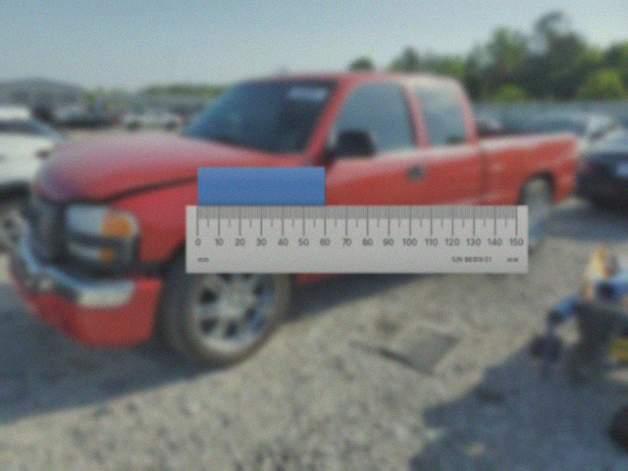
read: {"value": 60, "unit": "mm"}
